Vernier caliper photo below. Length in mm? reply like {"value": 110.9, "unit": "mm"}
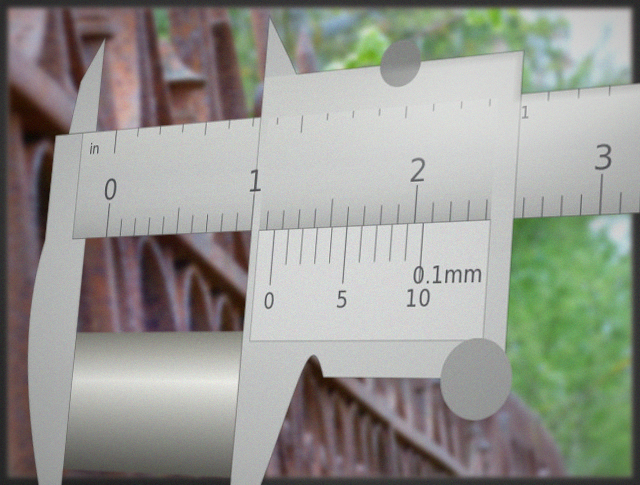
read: {"value": 11.5, "unit": "mm"}
